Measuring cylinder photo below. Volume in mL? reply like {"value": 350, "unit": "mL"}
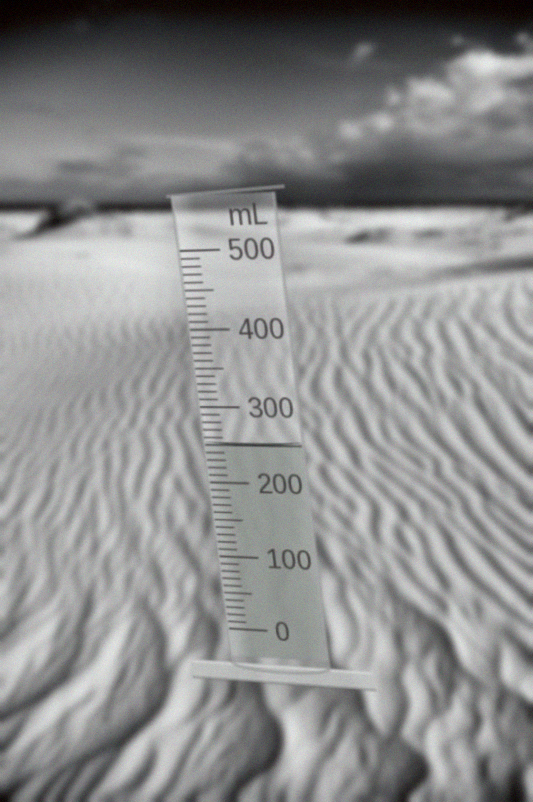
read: {"value": 250, "unit": "mL"}
